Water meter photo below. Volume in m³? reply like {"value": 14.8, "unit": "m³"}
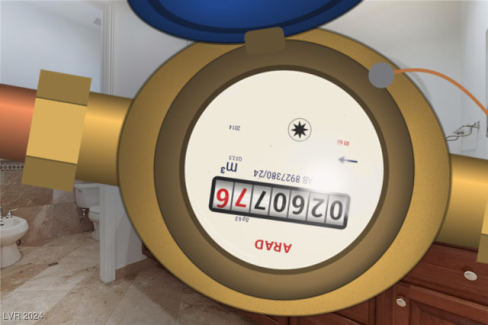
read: {"value": 2607.76, "unit": "m³"}
